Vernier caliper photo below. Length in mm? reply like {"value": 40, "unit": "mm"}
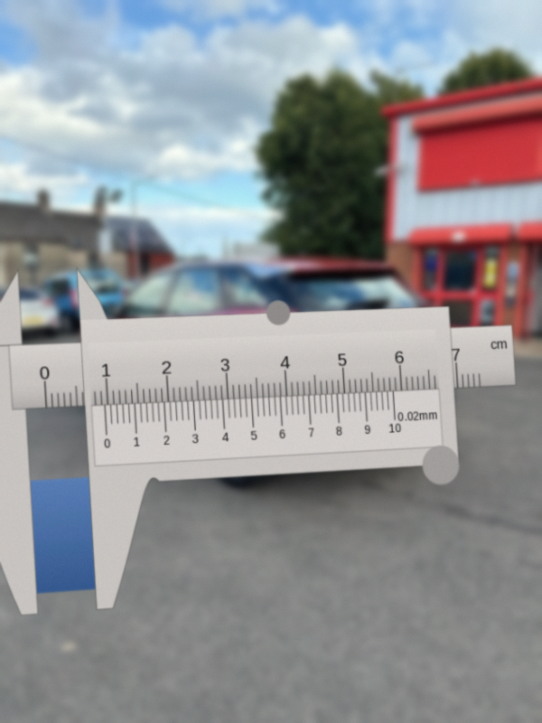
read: {"value": 9.5, "unit": "mm"}
